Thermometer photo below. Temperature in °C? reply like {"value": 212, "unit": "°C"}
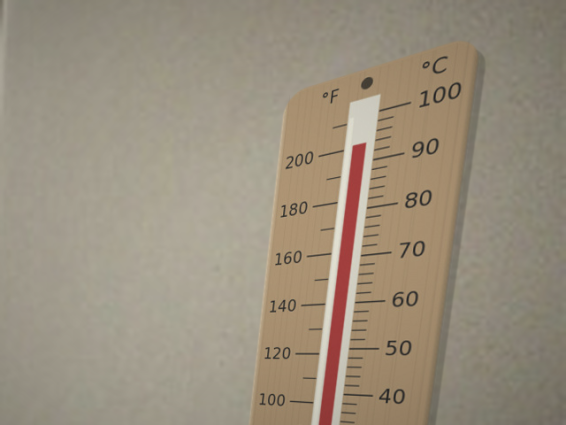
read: {"value": 94, "unit": "°C"}
